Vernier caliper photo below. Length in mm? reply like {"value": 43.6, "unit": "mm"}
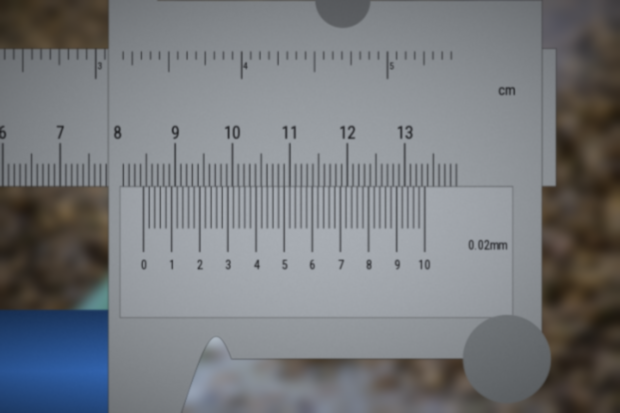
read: {"value": 84.5, "unit": "mm"}
